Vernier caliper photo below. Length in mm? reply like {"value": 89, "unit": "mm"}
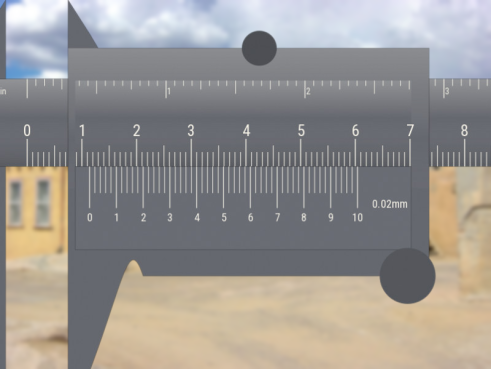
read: {"value": 11.4, "unit": "mm"}
